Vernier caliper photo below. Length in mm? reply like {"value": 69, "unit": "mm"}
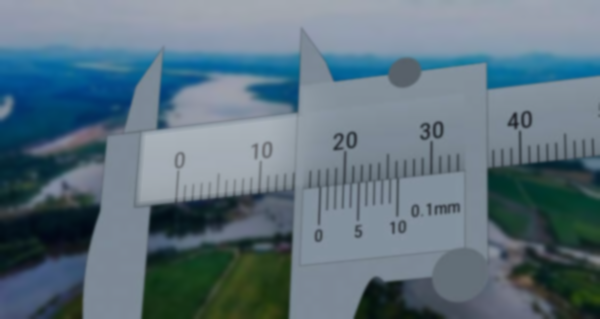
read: {"value": 17.2, "unit": "mm"}
